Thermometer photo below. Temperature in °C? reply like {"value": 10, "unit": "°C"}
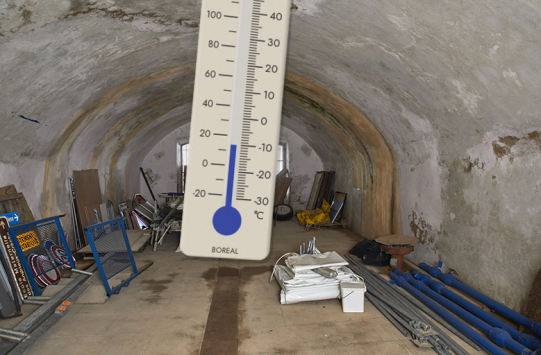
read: {"value": -10, "unit": "°C"}
